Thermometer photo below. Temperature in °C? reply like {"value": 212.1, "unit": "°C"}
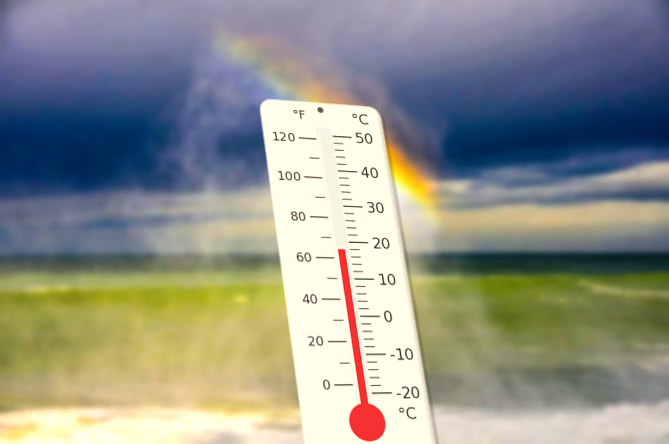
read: {"value": 18, "unit": "°C"}
